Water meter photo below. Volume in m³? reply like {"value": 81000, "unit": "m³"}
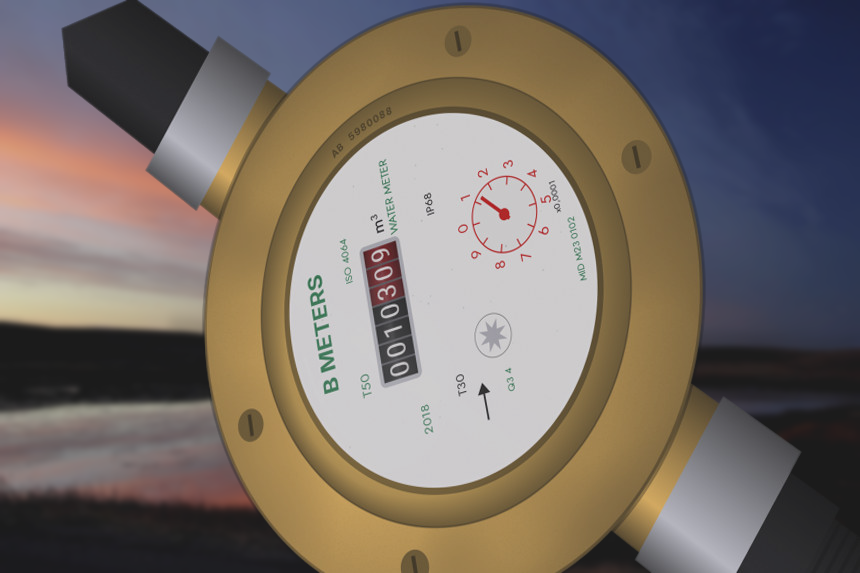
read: {"value": 10.3091, "unit": "m³"}
